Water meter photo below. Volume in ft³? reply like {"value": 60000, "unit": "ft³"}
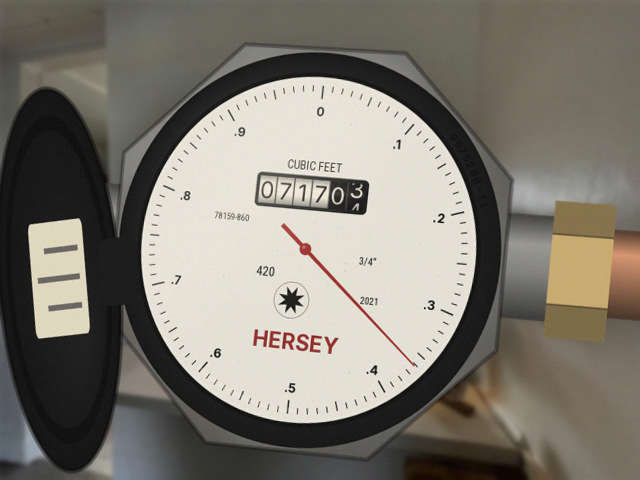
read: {"value": 71703.36, "unit": "ft³"}
